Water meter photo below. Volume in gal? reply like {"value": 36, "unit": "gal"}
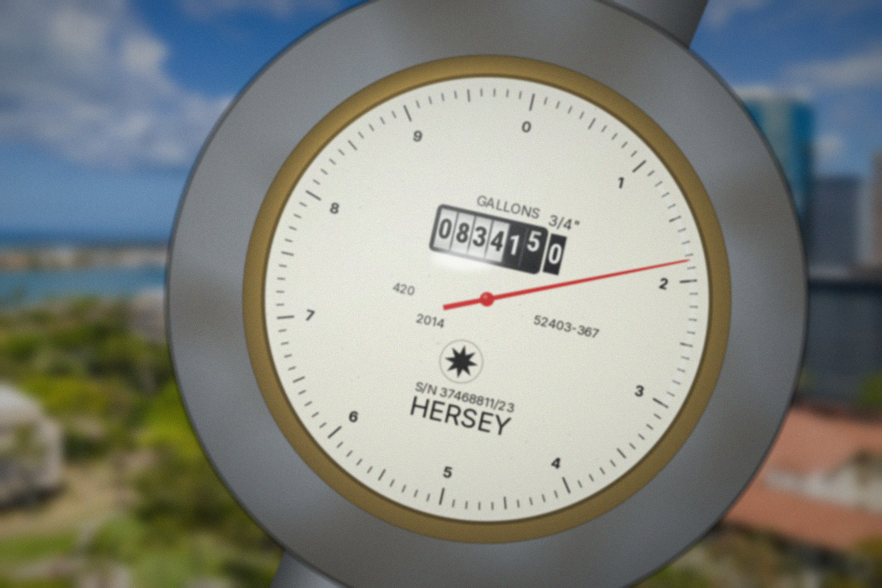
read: {"value": 834151.8, "unit": "gal"}
